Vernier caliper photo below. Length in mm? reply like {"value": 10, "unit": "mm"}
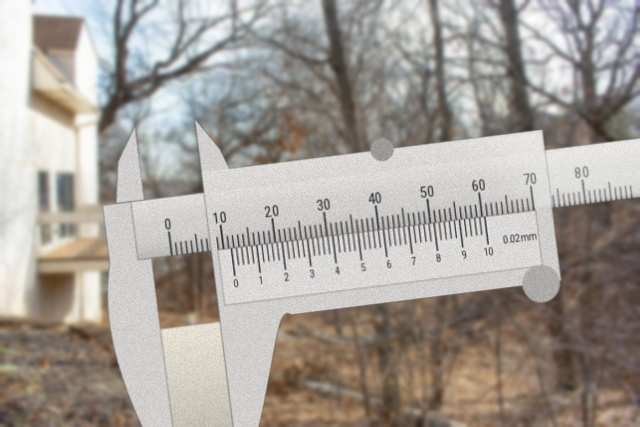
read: {"value": 11.5, "unit": "mm"}
